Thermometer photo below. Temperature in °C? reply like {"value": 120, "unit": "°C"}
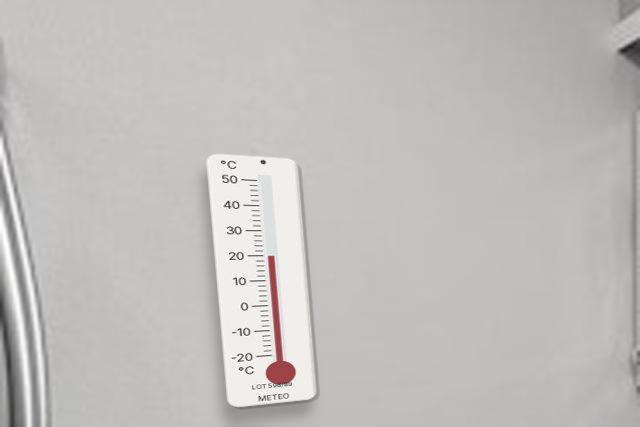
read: {"value": 20, "unit": "°C"}
